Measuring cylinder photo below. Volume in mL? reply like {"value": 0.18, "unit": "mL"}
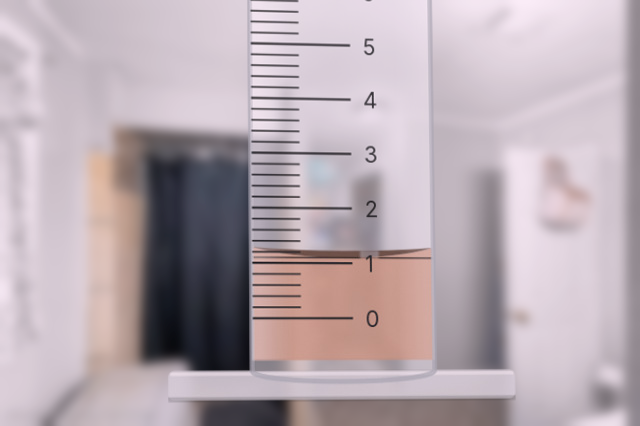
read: {"value": 1.1, "unit": "mL"}
